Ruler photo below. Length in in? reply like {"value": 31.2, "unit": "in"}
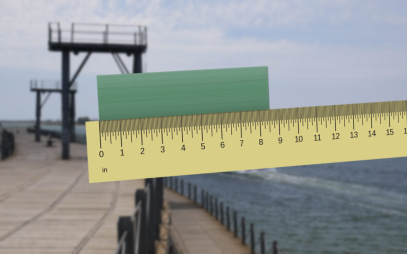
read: {"value": 8.5, "unit": "in"}
